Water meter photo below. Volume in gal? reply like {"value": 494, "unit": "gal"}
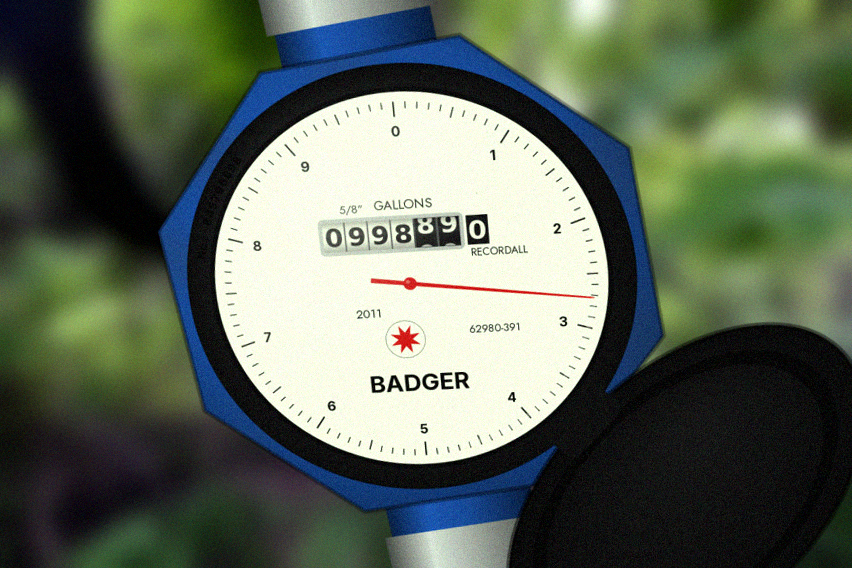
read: {"value": 998892.7, "unit": "gal"}
